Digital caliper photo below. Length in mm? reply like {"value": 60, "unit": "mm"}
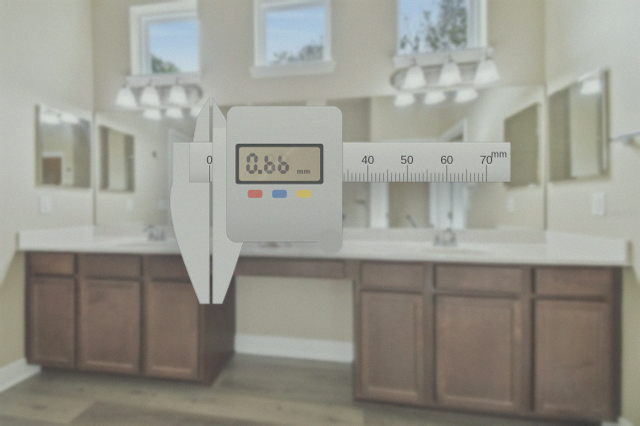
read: {"value": 0.66, "unit": "mm"}
